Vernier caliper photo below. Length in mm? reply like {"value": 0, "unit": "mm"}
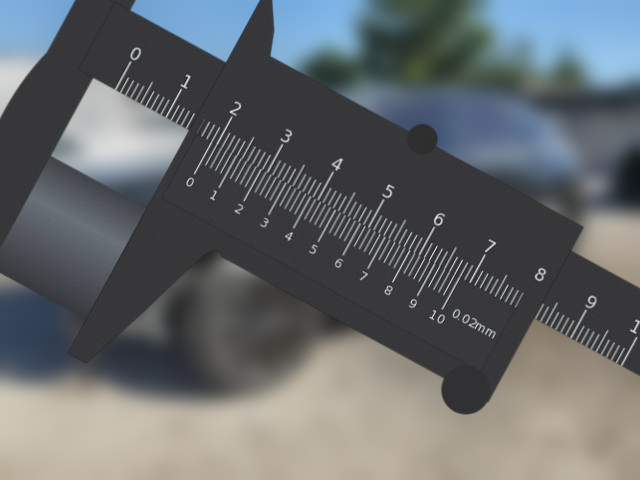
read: {"value": 19.0, "unit": "mm"}
